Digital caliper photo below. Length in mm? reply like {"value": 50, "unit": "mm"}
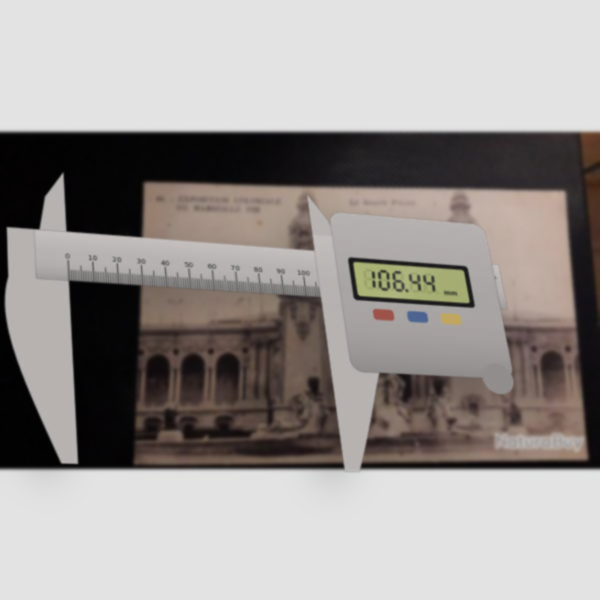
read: {"value": 106.44, "unit": "mm"}
